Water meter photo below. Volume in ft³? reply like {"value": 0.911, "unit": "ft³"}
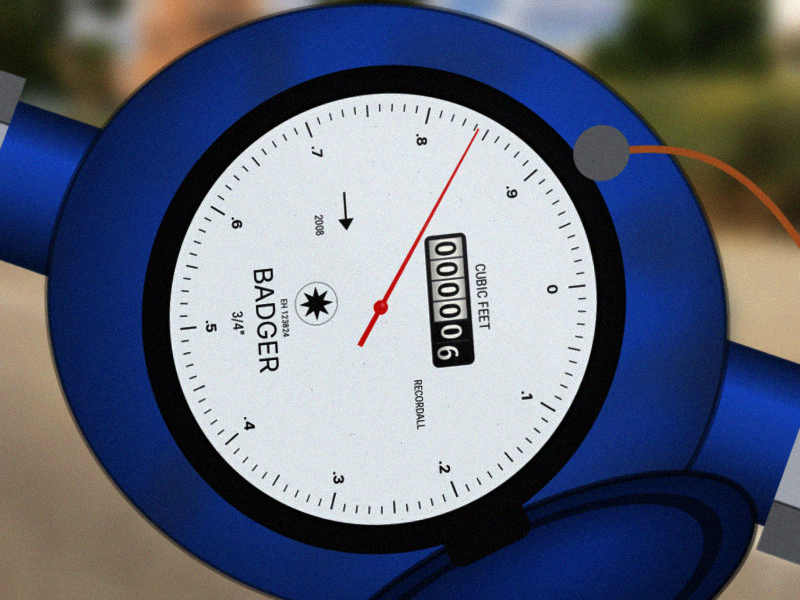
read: {"value": 5.84, "unit": "ft³"}
